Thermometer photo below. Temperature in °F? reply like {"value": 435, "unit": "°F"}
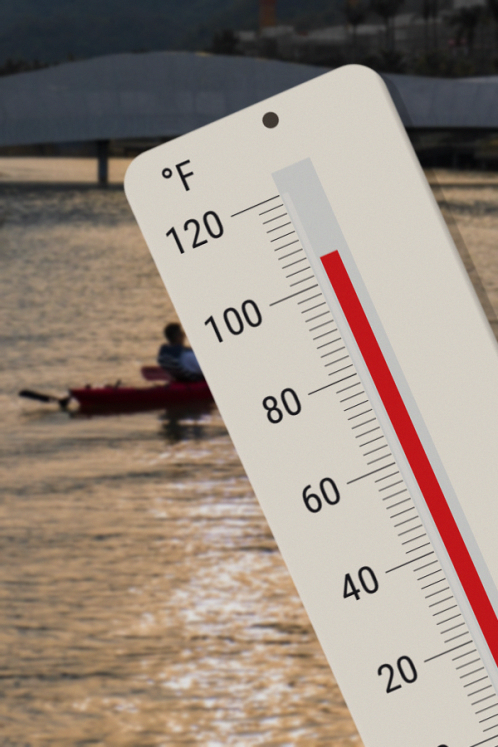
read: {"value": 105, "unit": "°F"}
